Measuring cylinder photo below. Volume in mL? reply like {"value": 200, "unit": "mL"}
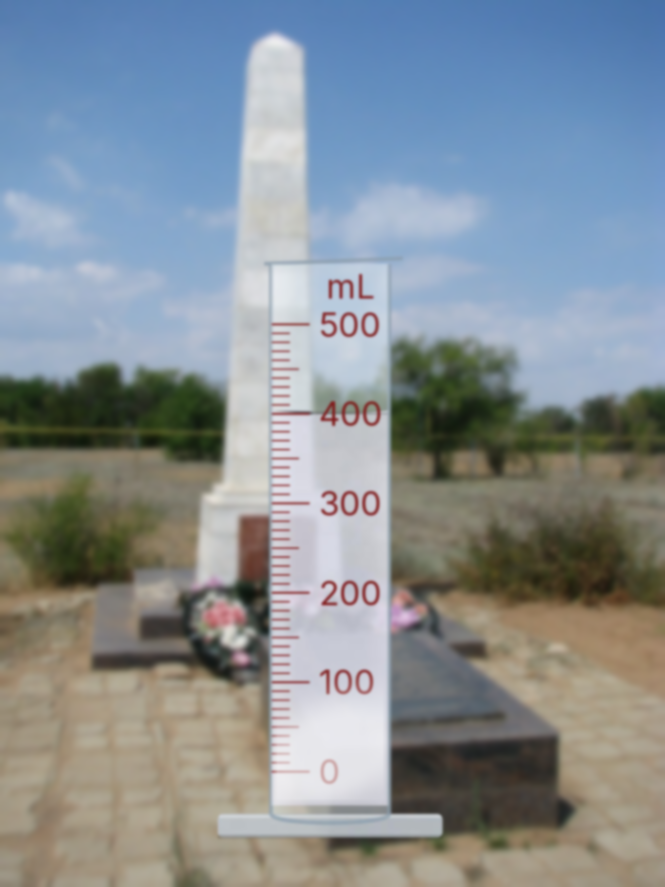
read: {"value": 400, "unit": "mL"}
